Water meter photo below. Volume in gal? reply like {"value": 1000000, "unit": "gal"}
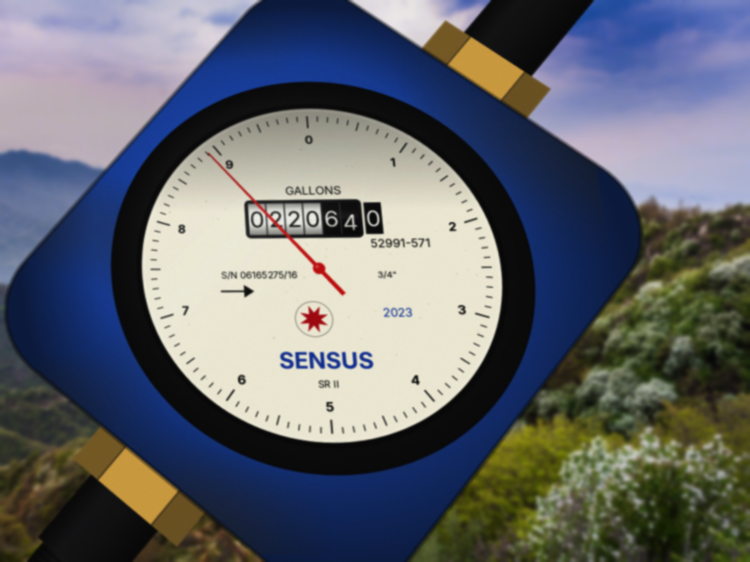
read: {"value": 220638.9, "unit": "gal"}
